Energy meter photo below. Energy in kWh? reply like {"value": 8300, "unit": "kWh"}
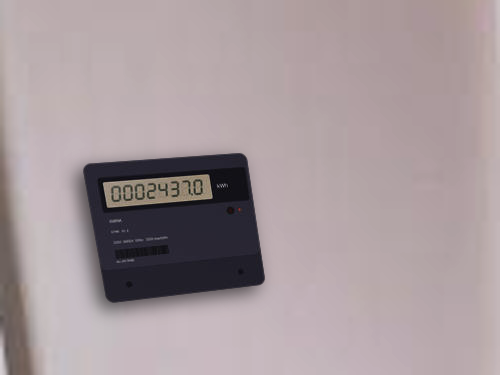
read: {"value": 2437.0, "unit": "kWh"}
